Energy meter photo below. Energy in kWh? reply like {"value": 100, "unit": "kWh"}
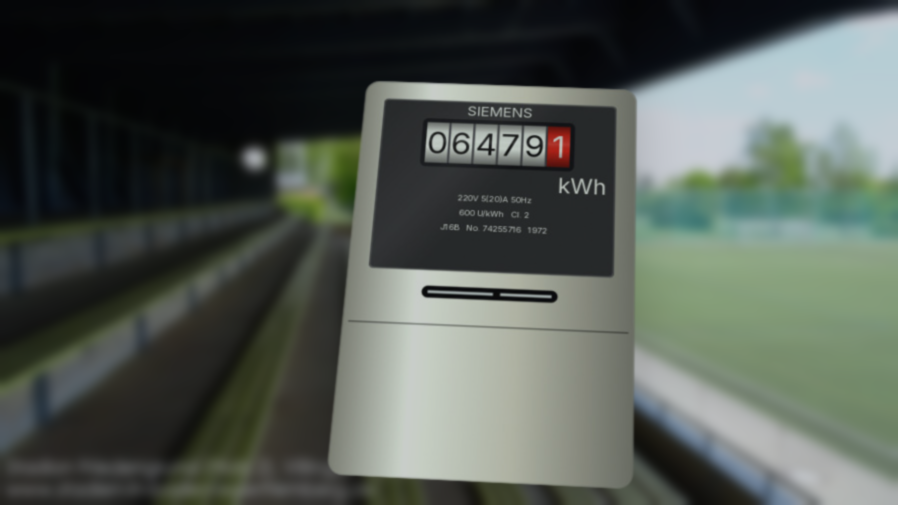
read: {"value": 6479.1, "unit": "kWh"}
